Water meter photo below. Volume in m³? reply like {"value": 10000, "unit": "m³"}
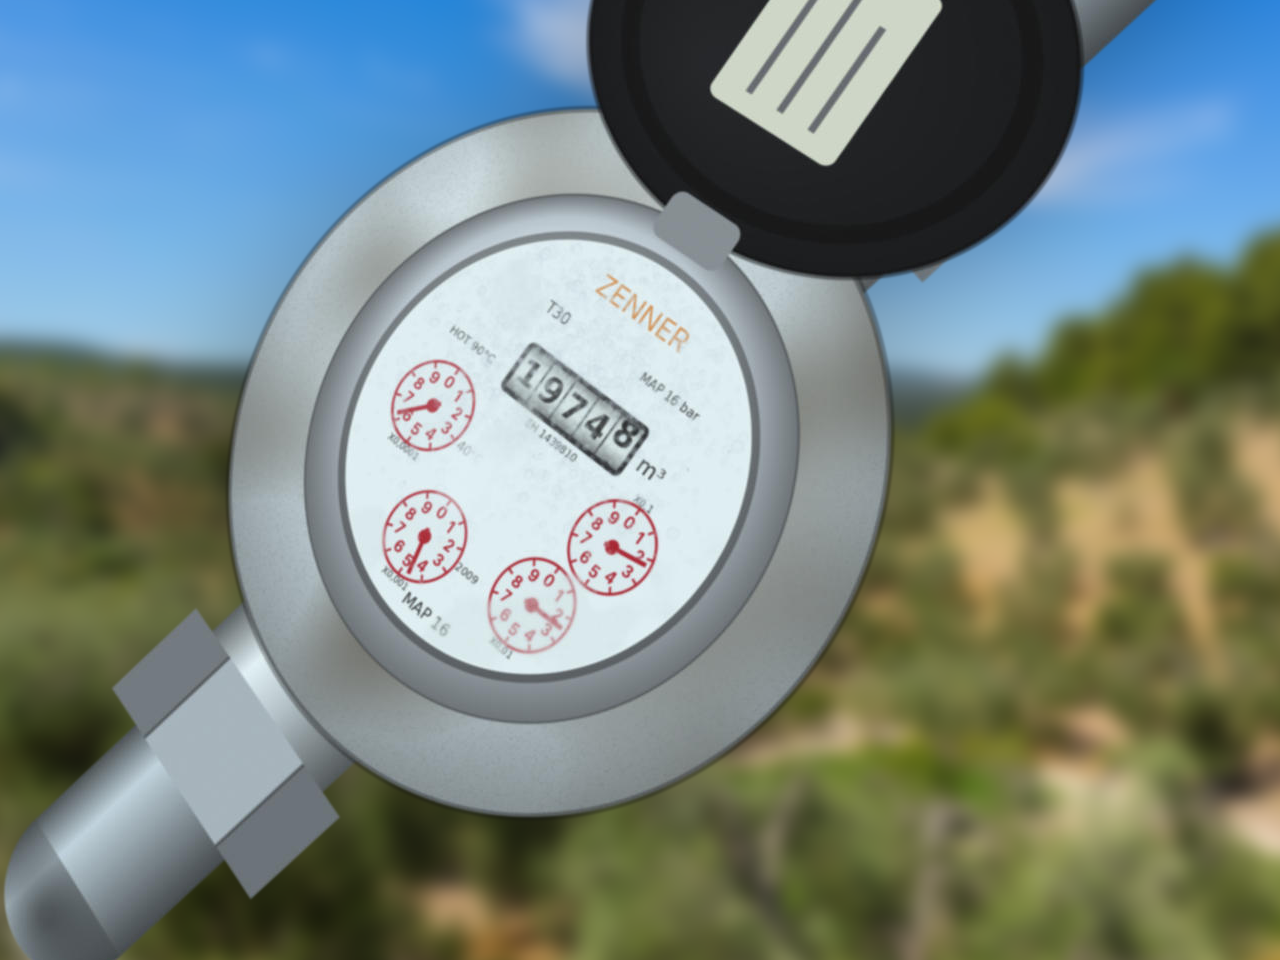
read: {"value": 19748.2246, "unit": "m³"}
